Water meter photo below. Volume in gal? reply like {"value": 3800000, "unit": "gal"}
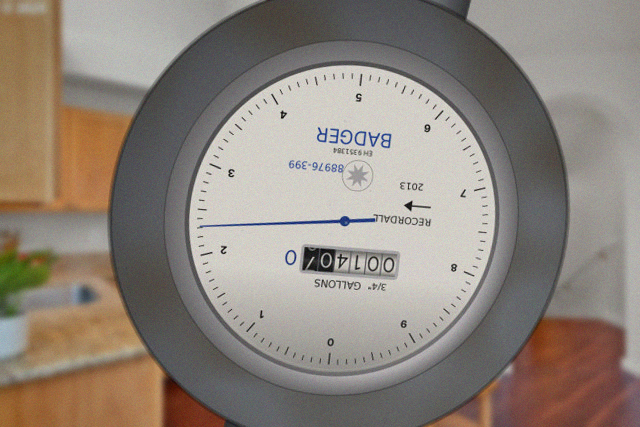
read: {"value": 14072.3, "unit": "gal"}
